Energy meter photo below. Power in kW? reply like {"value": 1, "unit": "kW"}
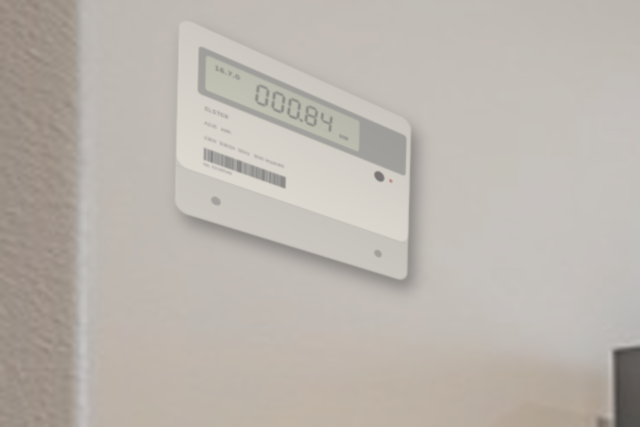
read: {"value": 0.84, "unit": "kW"}
